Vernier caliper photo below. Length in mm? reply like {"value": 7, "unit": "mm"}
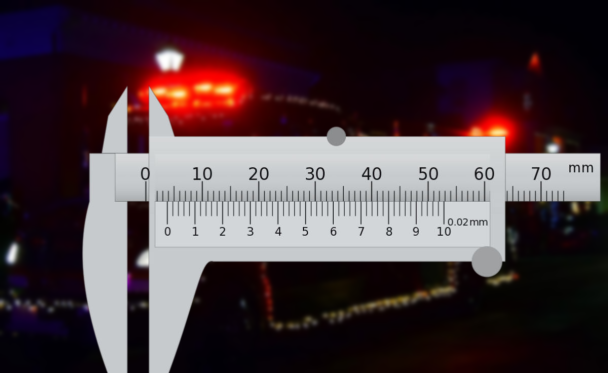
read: {"value": 3.8, "unit": "mm"}
